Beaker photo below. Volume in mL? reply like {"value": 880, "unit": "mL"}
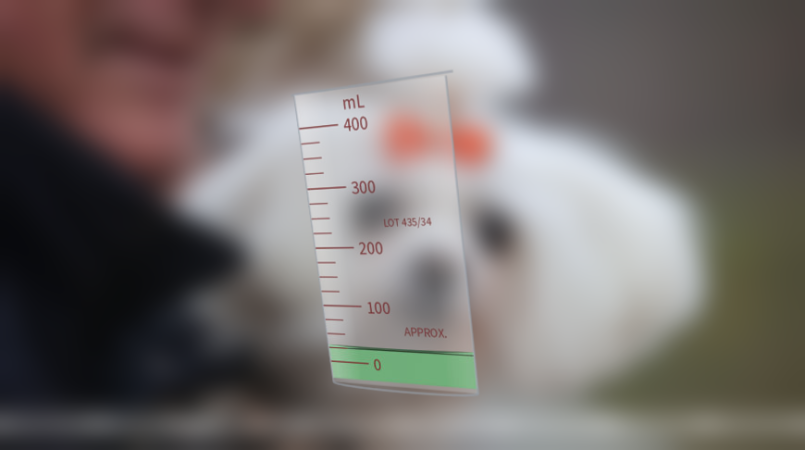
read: {"value": 25, "unit": "mL"}
